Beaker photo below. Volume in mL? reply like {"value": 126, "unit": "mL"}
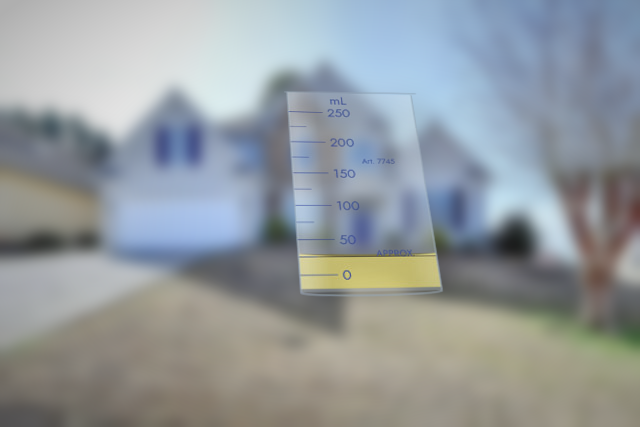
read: {"value": 25, "unit": "mL"}
